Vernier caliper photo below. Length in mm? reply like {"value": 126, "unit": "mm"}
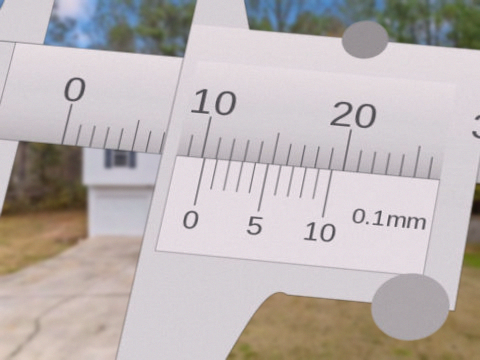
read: {"value": 10.2, "unit": "mm"}
